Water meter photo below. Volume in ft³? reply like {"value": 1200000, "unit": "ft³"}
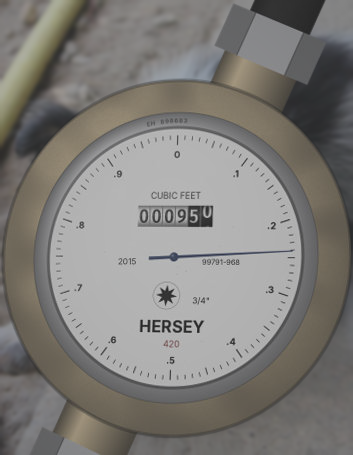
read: {"value": 950.24, "unit": "ft³"}
